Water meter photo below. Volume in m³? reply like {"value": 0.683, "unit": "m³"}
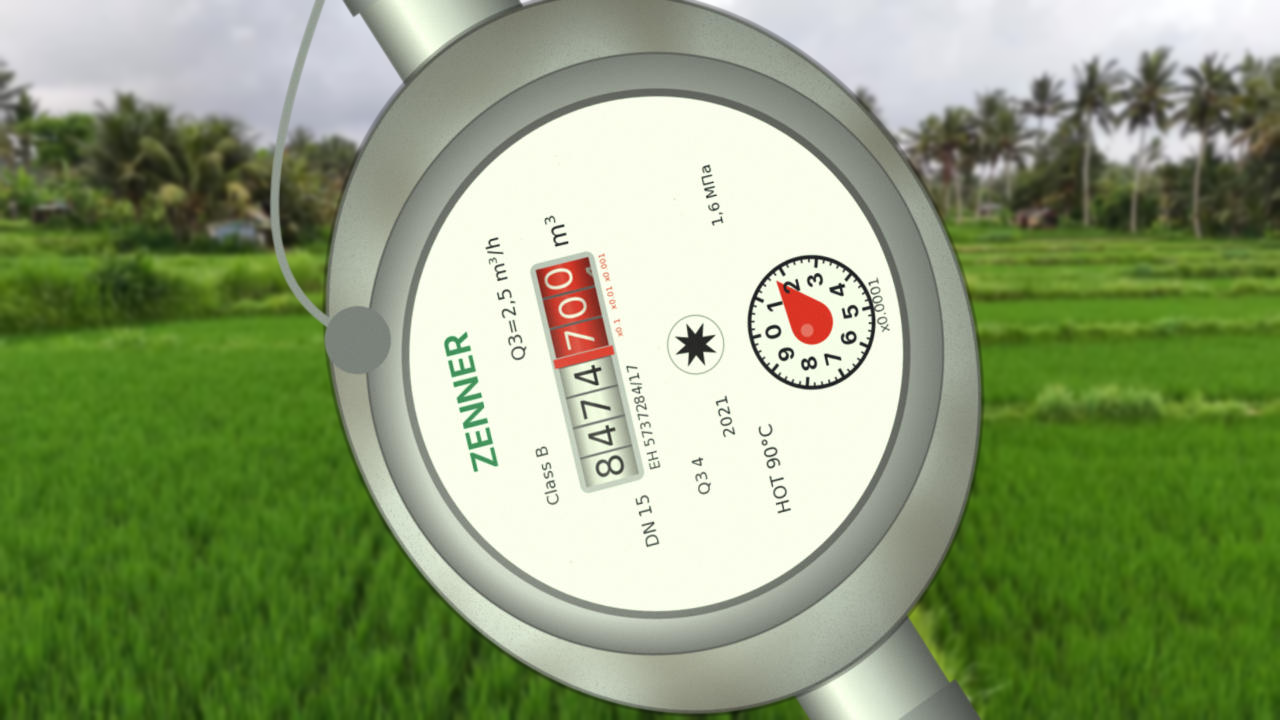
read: {"value": 8474.7001, "unit": "m³"}
